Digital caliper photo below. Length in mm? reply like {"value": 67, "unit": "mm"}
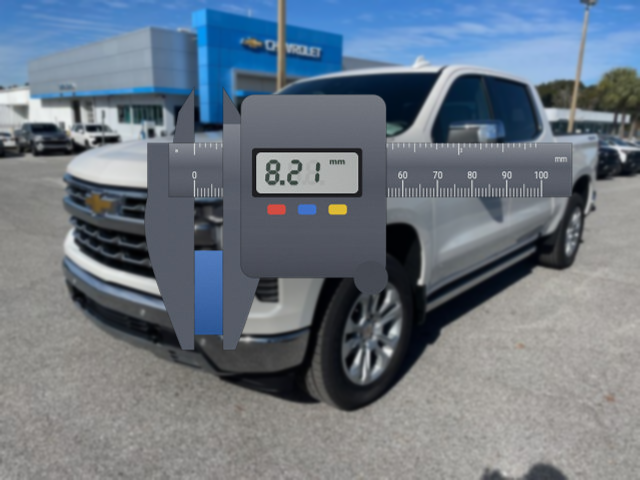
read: {"value": 8.21, "unit": "mm"}
